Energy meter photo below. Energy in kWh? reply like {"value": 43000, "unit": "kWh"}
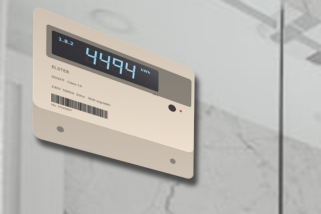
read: {"value": 4494, "unit": "kWh"}
